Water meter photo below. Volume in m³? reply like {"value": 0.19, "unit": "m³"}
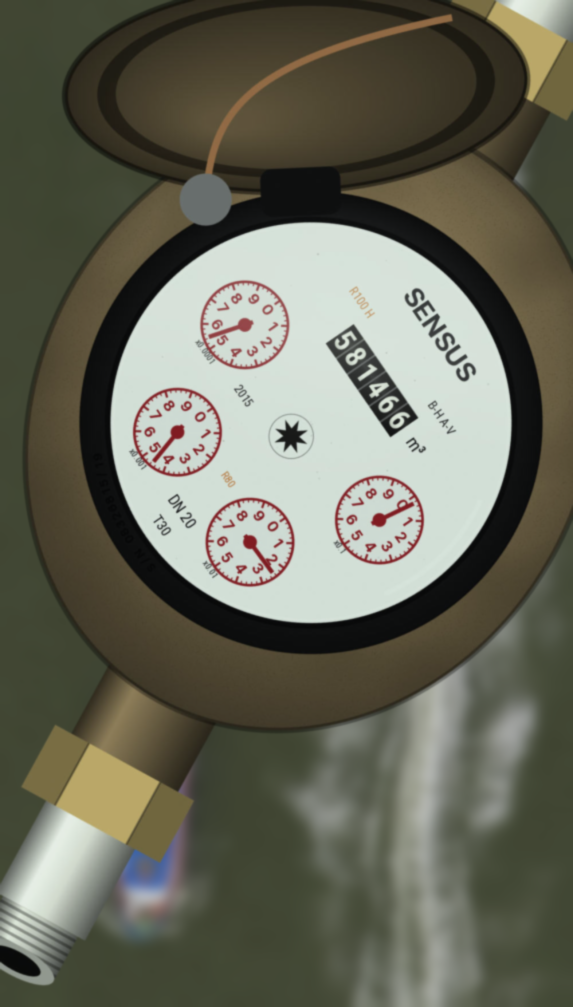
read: {"value": 581466.0245, "unit": "m³"}
